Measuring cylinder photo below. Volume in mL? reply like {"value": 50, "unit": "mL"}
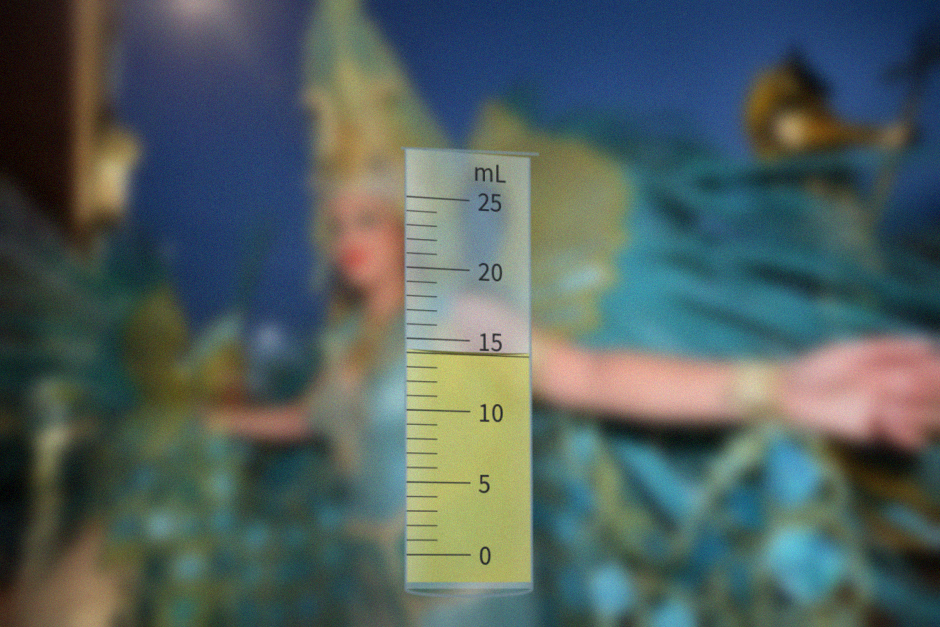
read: {"value": 14, "unit": "mL"}
